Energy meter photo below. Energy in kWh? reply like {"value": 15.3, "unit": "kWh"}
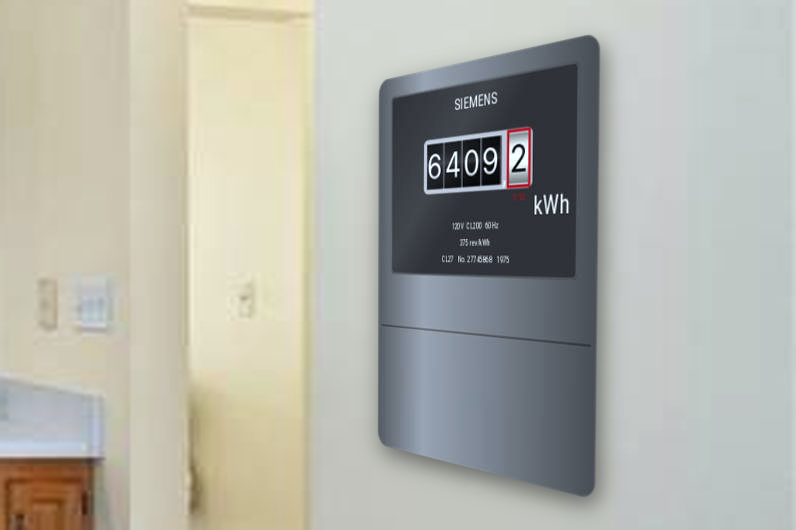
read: {"value": 6409.2, "unit": "kWh"}
